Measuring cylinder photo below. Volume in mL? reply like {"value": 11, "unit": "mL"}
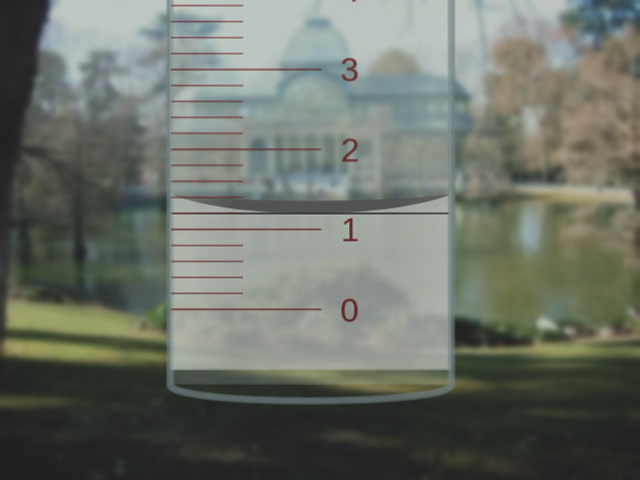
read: {"value": 1.2, "unit": "mL"}
